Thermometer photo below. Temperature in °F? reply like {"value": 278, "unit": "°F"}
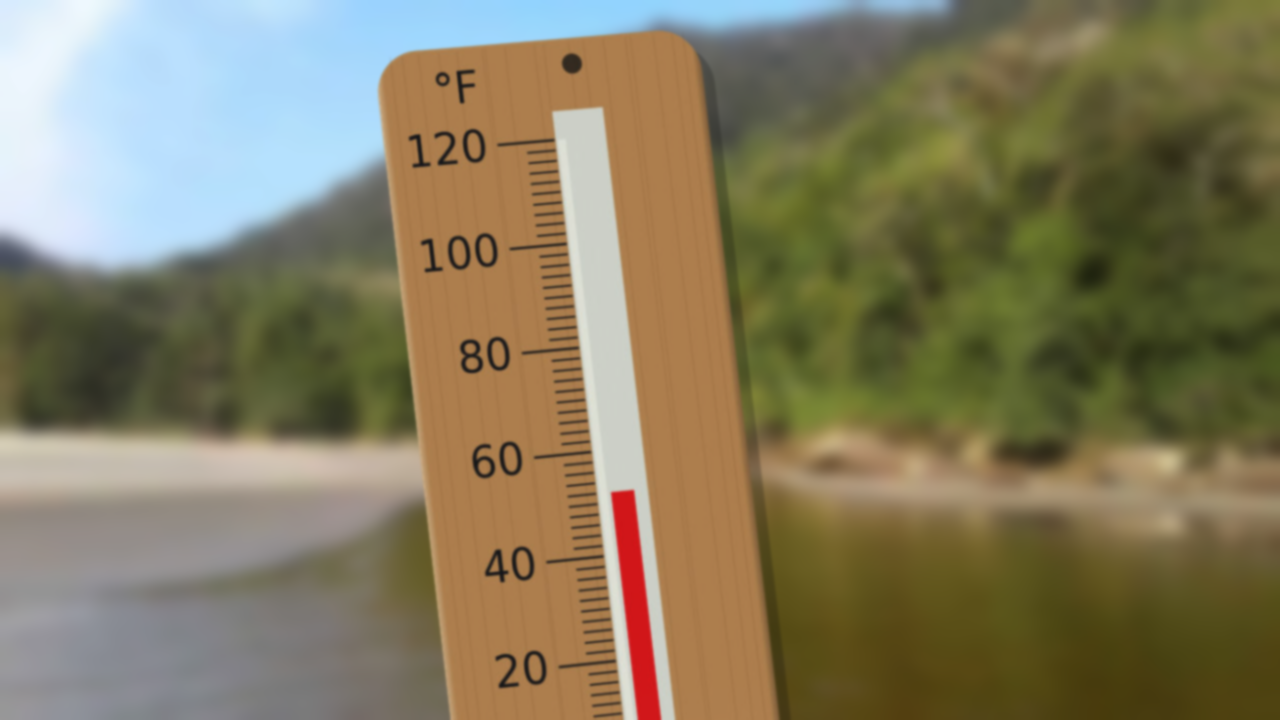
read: {"value": 52, "unit": "°F"}
